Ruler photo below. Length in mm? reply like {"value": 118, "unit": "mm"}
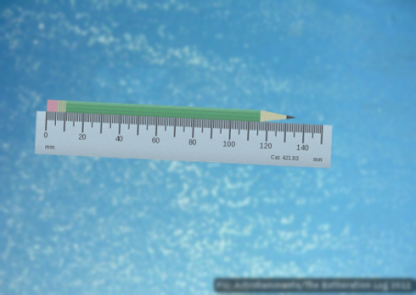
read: {"value": 135, "unit": "mm"}
